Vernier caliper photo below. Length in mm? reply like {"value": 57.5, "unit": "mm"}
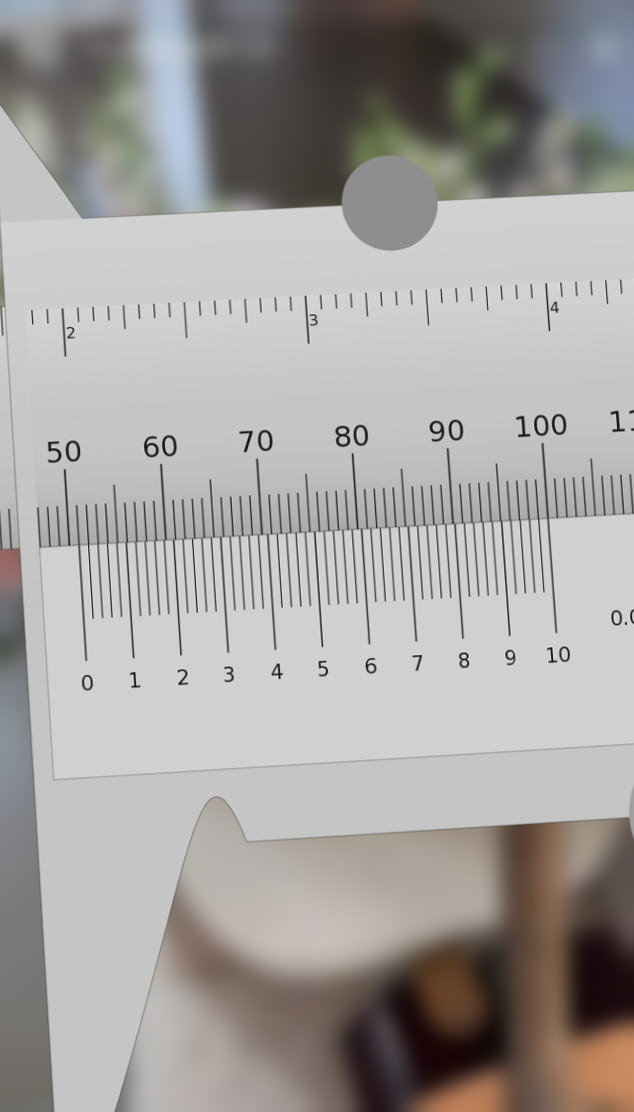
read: {"value": 51.0, "unit": "mm"}
